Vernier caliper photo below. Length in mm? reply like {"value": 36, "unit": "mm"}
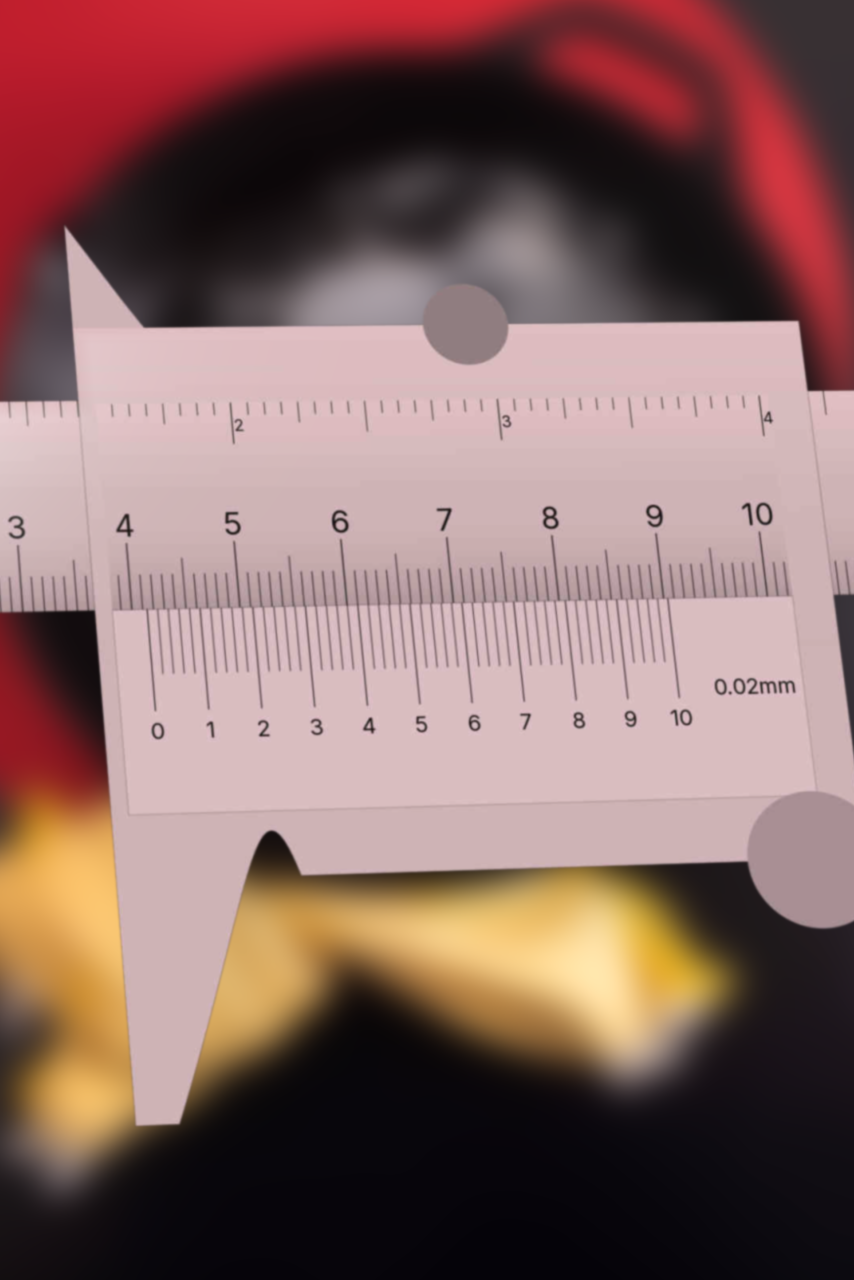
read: {"value": 41.4, "unit": "mm"}
